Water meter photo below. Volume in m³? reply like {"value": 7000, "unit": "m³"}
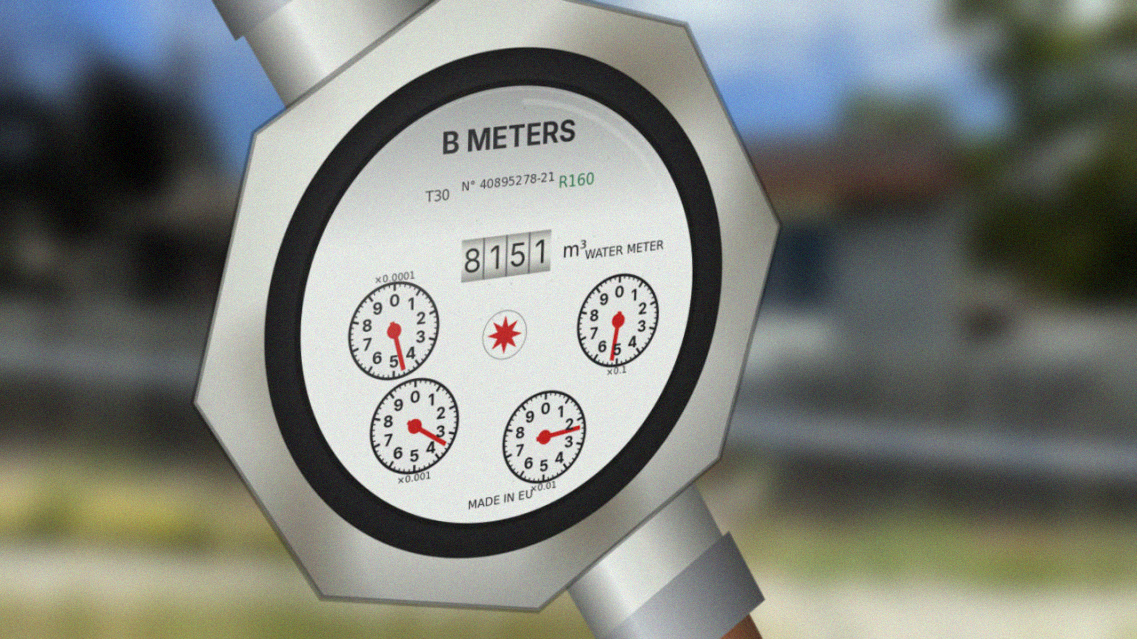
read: {"value": 8151.5234, "unit": "m³"}
